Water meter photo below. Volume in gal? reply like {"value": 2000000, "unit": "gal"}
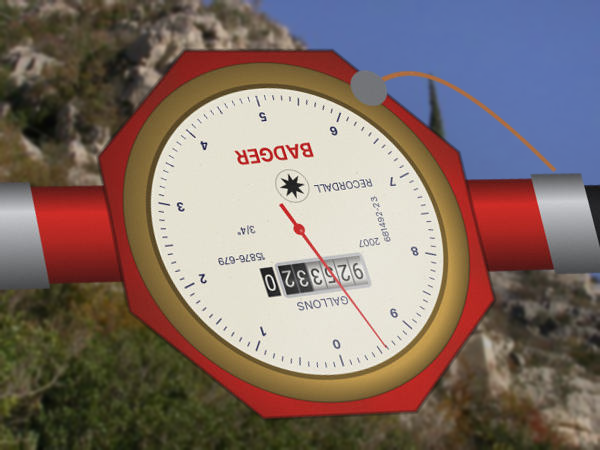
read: {"value": 9253319.4, "unit": "gal"}
